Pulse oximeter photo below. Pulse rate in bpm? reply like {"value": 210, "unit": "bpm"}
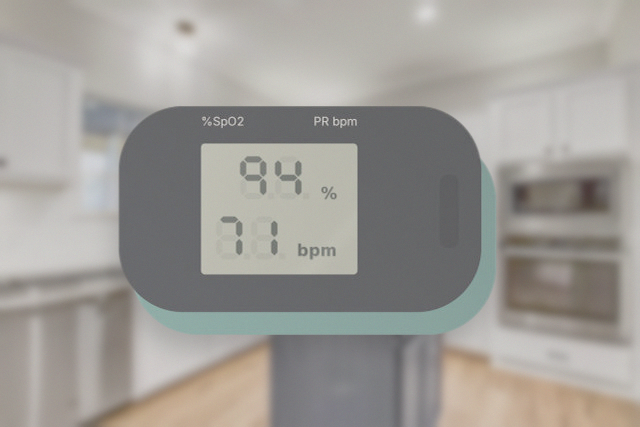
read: {"value": 71, "unit": "bpm"}
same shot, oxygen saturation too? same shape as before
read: {"value": 94, "unit": "%"}
